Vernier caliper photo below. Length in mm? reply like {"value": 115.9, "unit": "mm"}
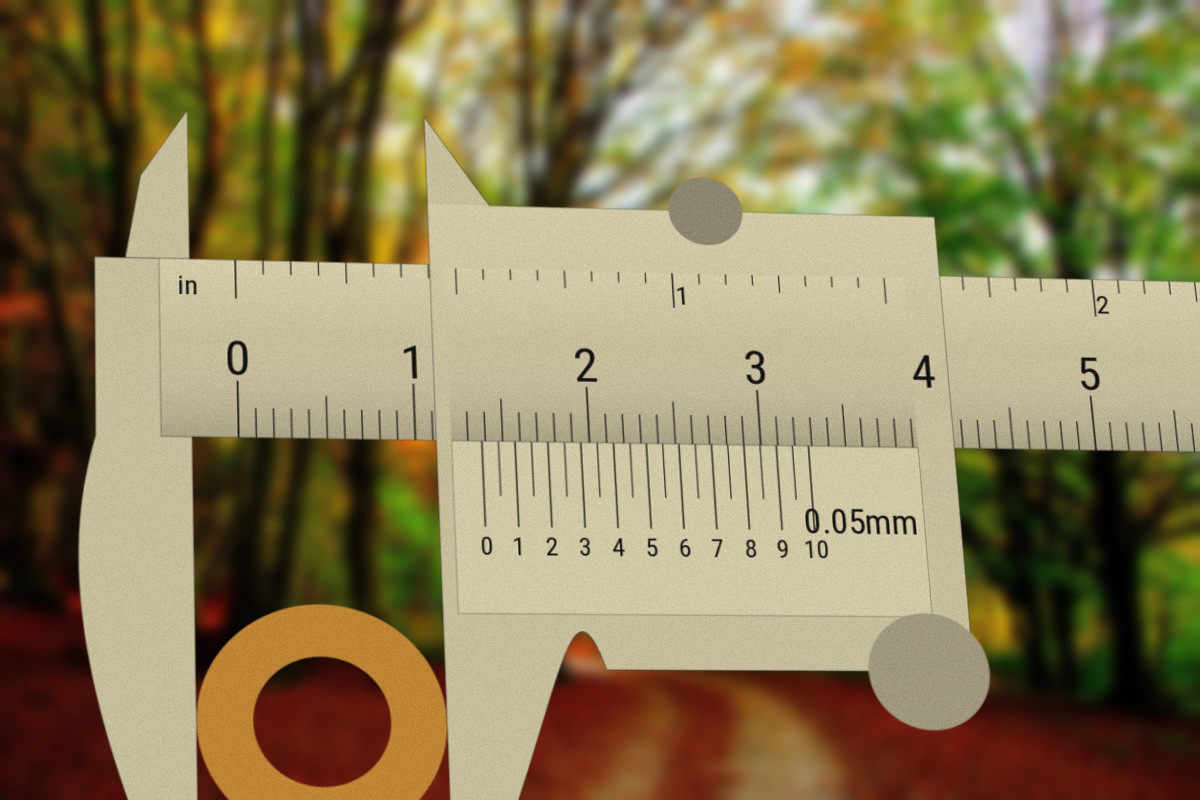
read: {"value": 13.8, "unit": "mm"}
